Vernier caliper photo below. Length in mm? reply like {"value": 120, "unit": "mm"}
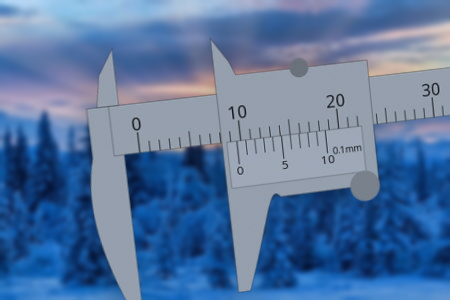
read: {"value": 9.6, "unit": "mm"}
